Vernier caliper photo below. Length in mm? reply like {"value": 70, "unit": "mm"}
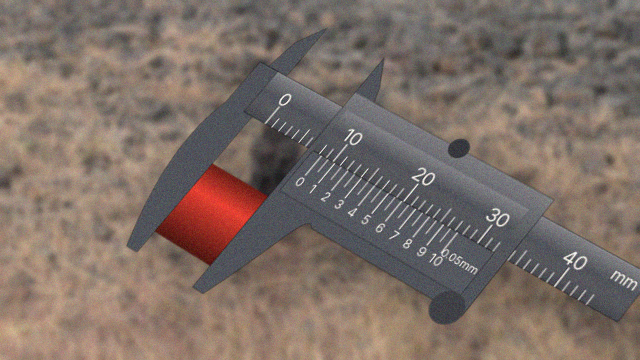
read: {"value": 8.4, "unit": "mm"}
